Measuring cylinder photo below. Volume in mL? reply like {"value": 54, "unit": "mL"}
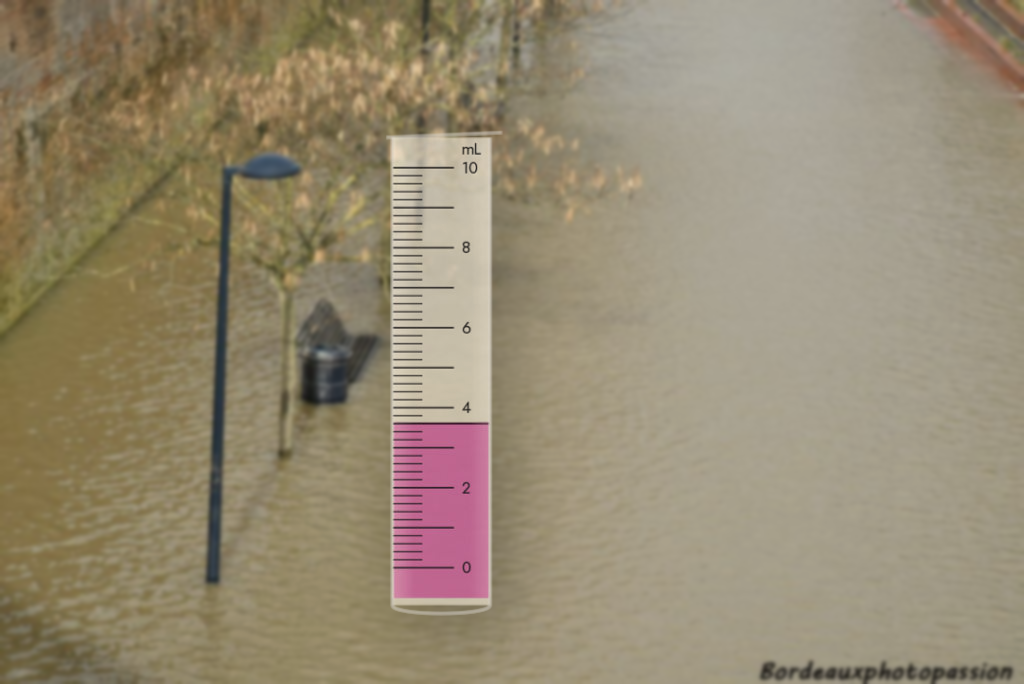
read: {"value": 3.6, "unit": "mL"}
